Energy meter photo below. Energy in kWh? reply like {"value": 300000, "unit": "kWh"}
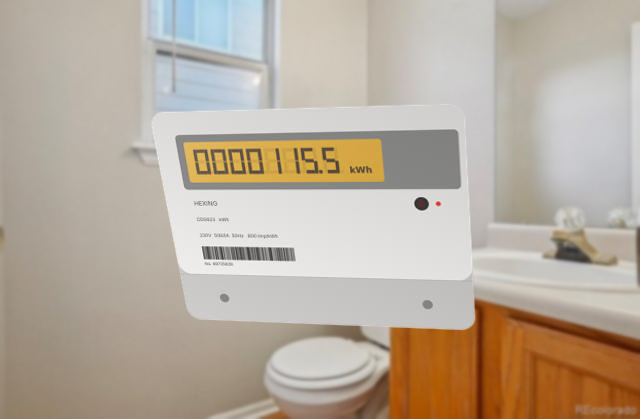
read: {"value": 115.5, "unit": "kWh"}
